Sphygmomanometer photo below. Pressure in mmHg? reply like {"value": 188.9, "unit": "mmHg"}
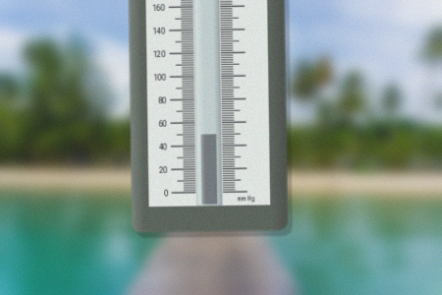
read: {"value": 50, "unit": "mmHg"}
